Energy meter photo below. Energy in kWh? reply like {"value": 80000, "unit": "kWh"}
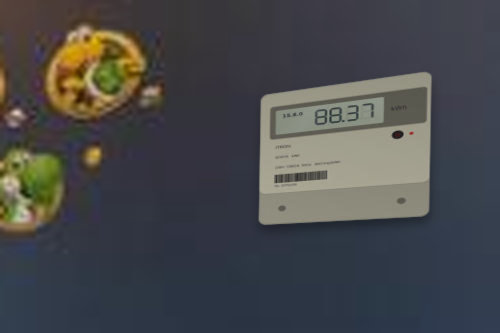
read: {"value": 88.37, "unit": "kWh"}
